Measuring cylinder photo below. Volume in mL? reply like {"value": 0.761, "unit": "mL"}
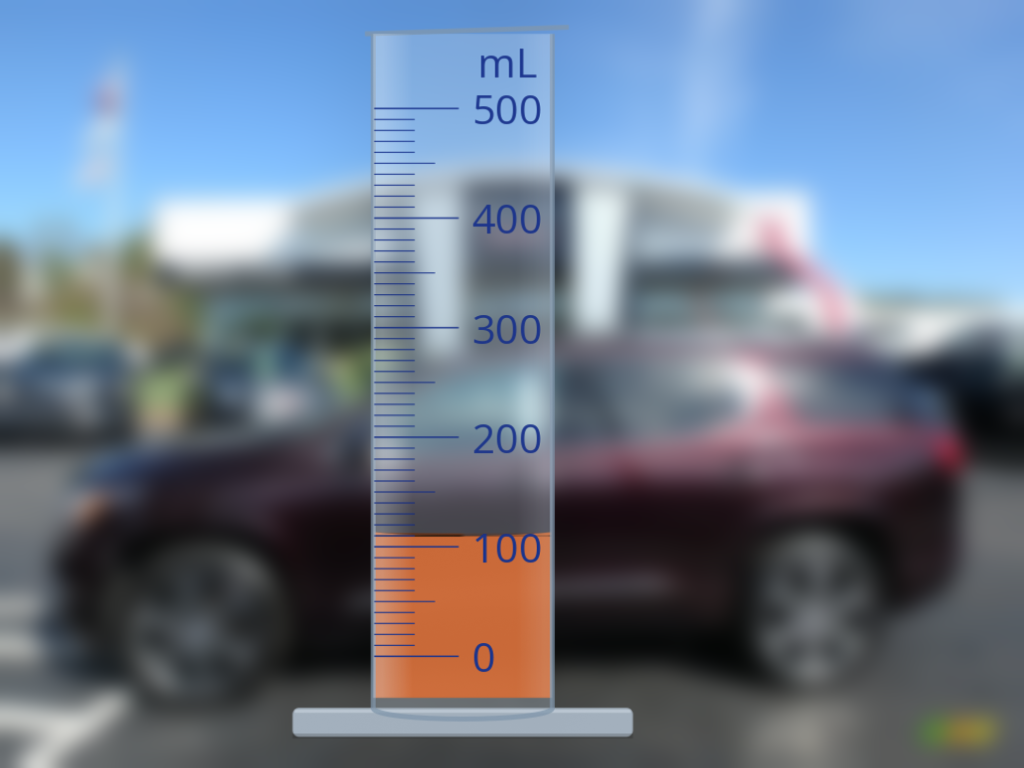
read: {"value": 110, "unit": "mL"}
